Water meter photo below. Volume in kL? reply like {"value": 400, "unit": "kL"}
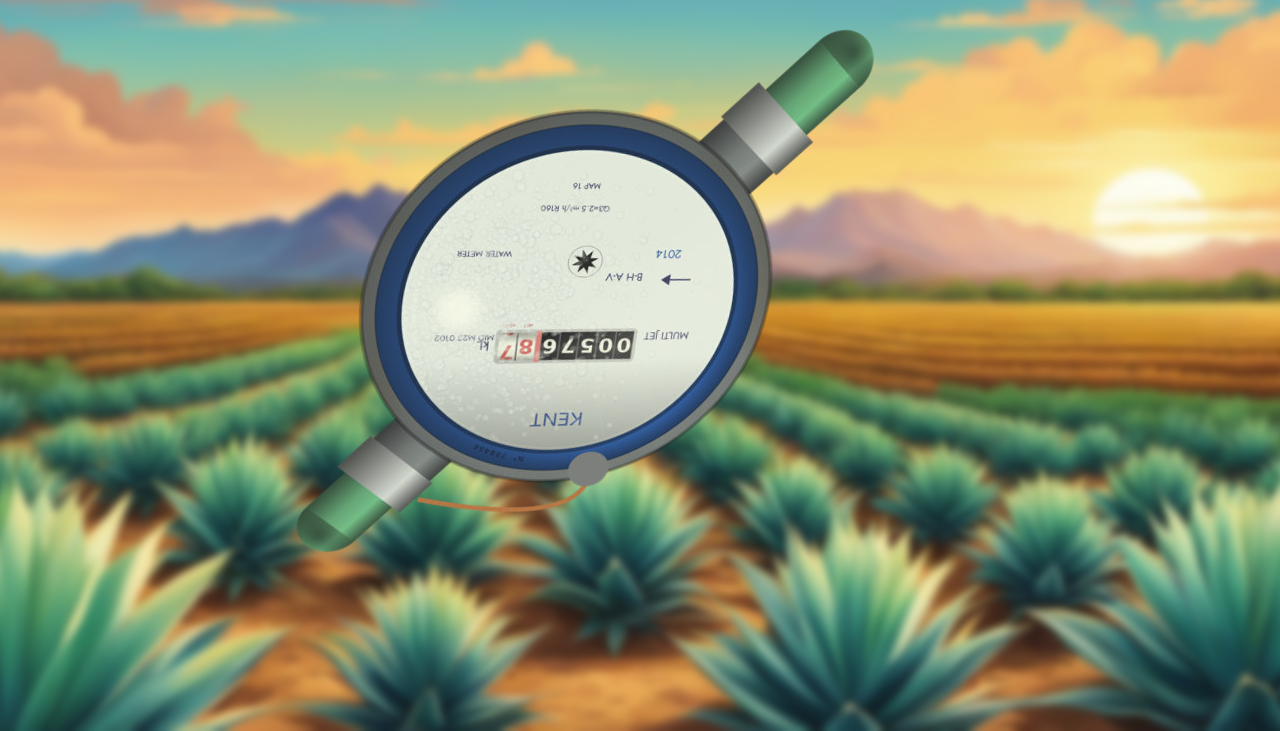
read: {"value": 576.87, "unit": "kL"}
